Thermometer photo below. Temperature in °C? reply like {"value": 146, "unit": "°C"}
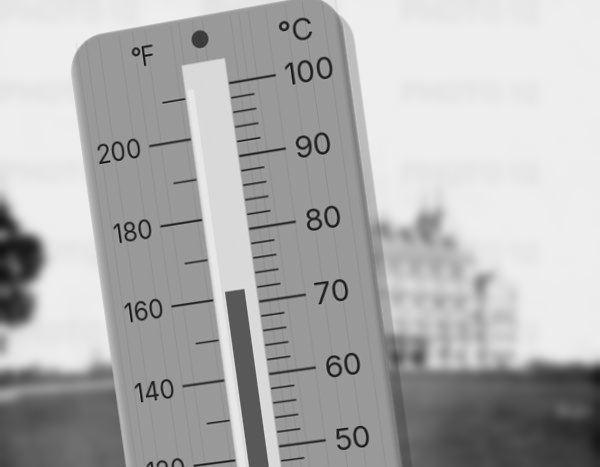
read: {"value": 72, "unit": "°C"}
